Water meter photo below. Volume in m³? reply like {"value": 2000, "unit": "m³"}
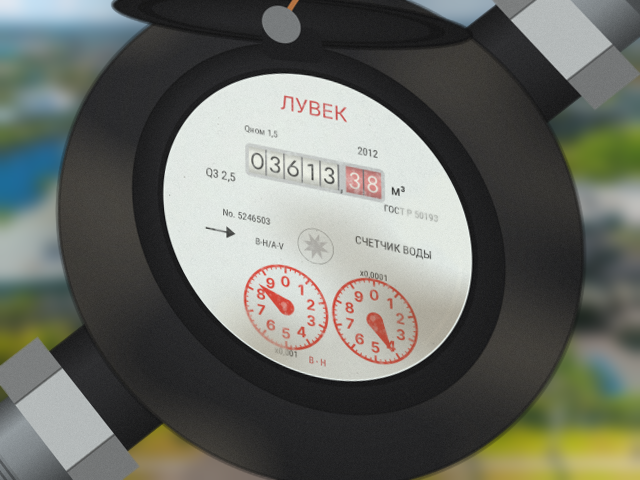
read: {"value": 3613.3884, "unit": "m³"}
